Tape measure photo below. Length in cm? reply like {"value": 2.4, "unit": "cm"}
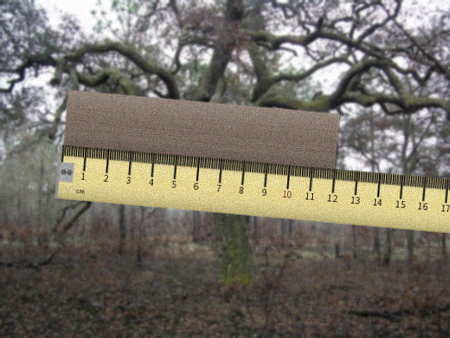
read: {"value": 12, "unit": "cm"}
